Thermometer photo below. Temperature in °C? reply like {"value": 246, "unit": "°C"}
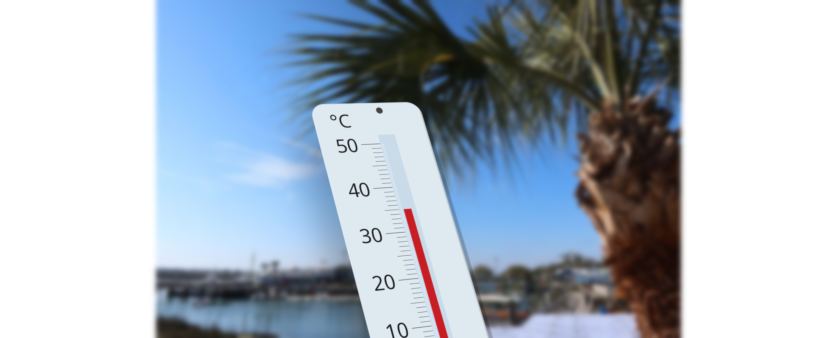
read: {"value": 35, "unit": "°C"}
